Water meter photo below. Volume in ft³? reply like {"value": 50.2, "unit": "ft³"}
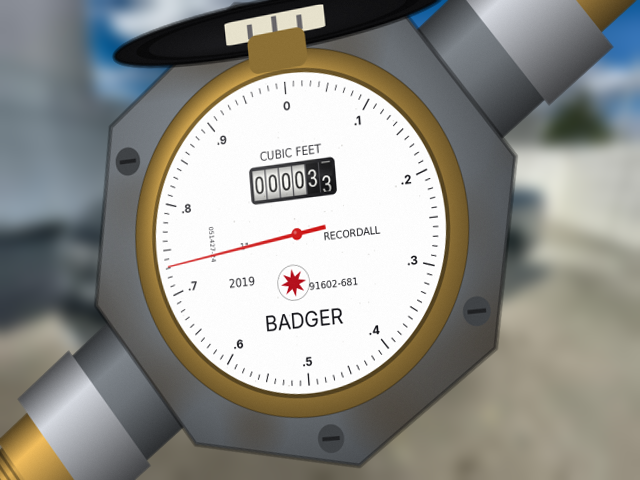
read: {"value": 32.73, "unit": "ft³"}
